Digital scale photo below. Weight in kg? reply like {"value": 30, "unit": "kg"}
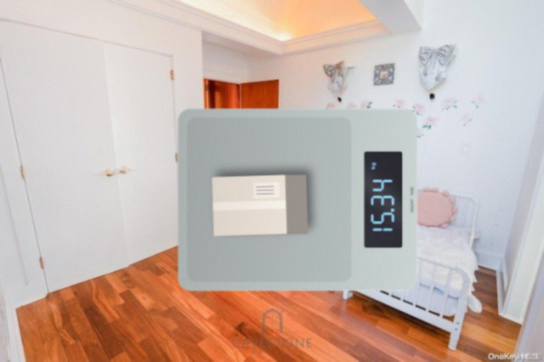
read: {"value": 15.34, "unit": "kg"}
